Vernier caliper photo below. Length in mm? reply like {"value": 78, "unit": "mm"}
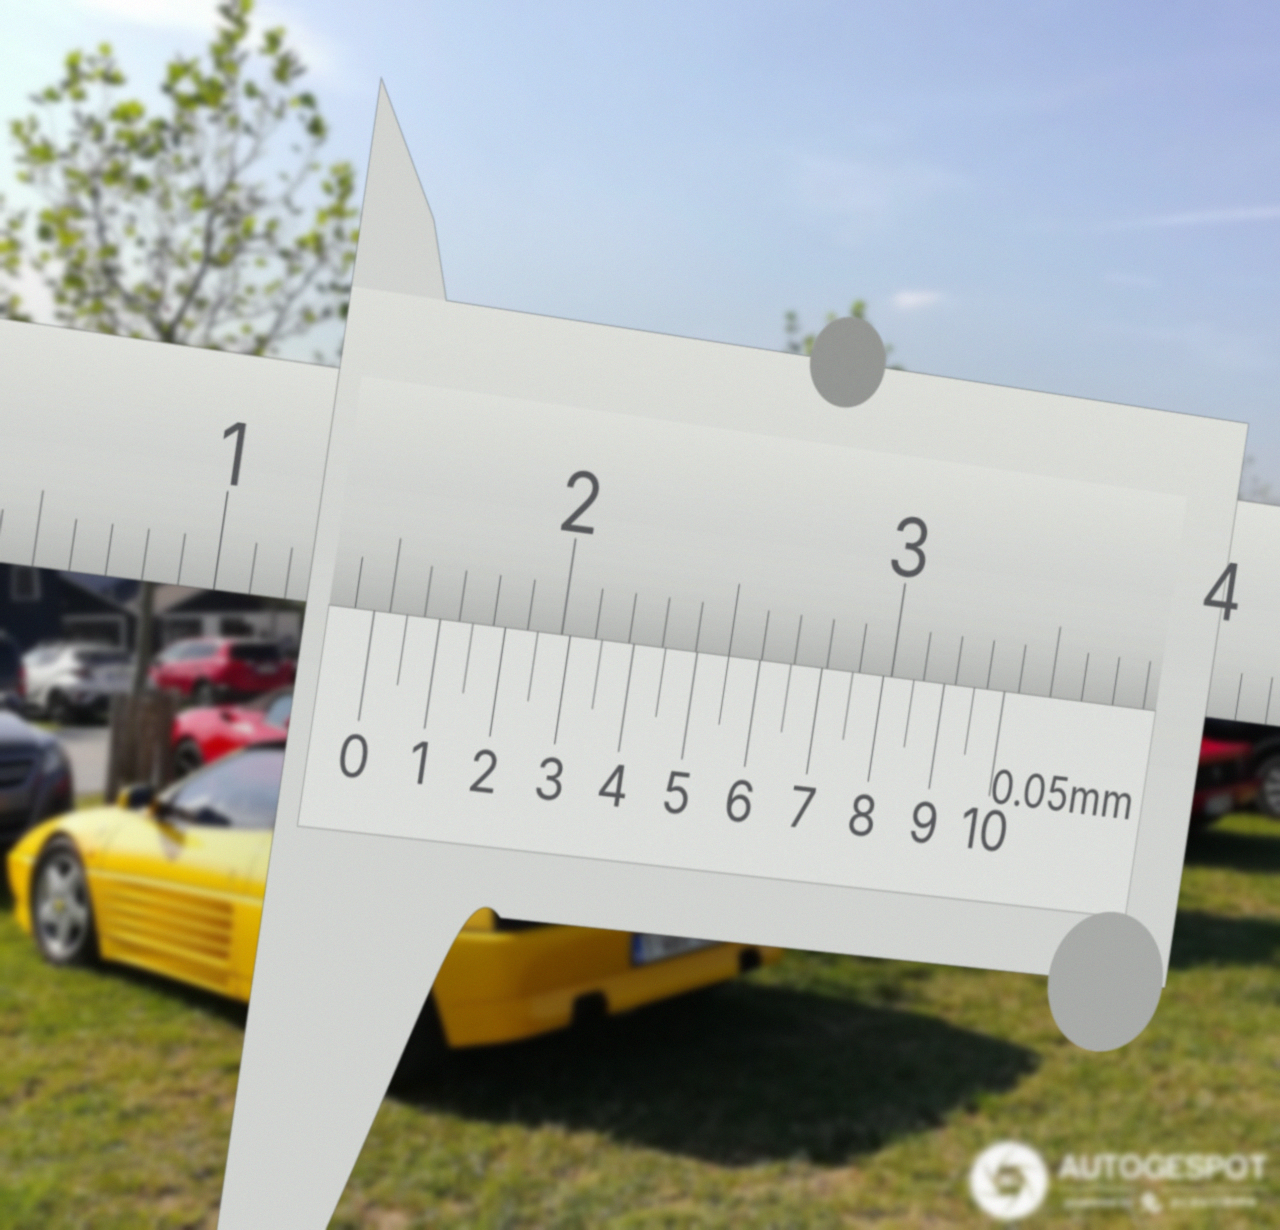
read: {"value": 14.55, "unit": "mm"}
